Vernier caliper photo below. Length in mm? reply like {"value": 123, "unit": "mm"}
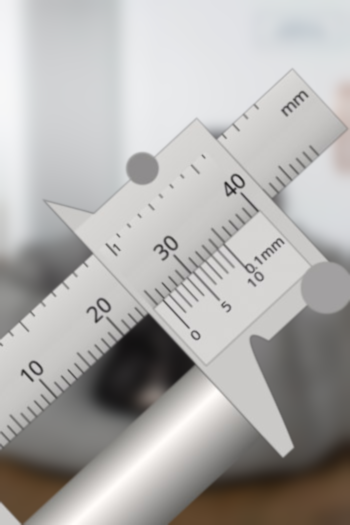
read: {"value": 25.8, "unit": "mm"}
